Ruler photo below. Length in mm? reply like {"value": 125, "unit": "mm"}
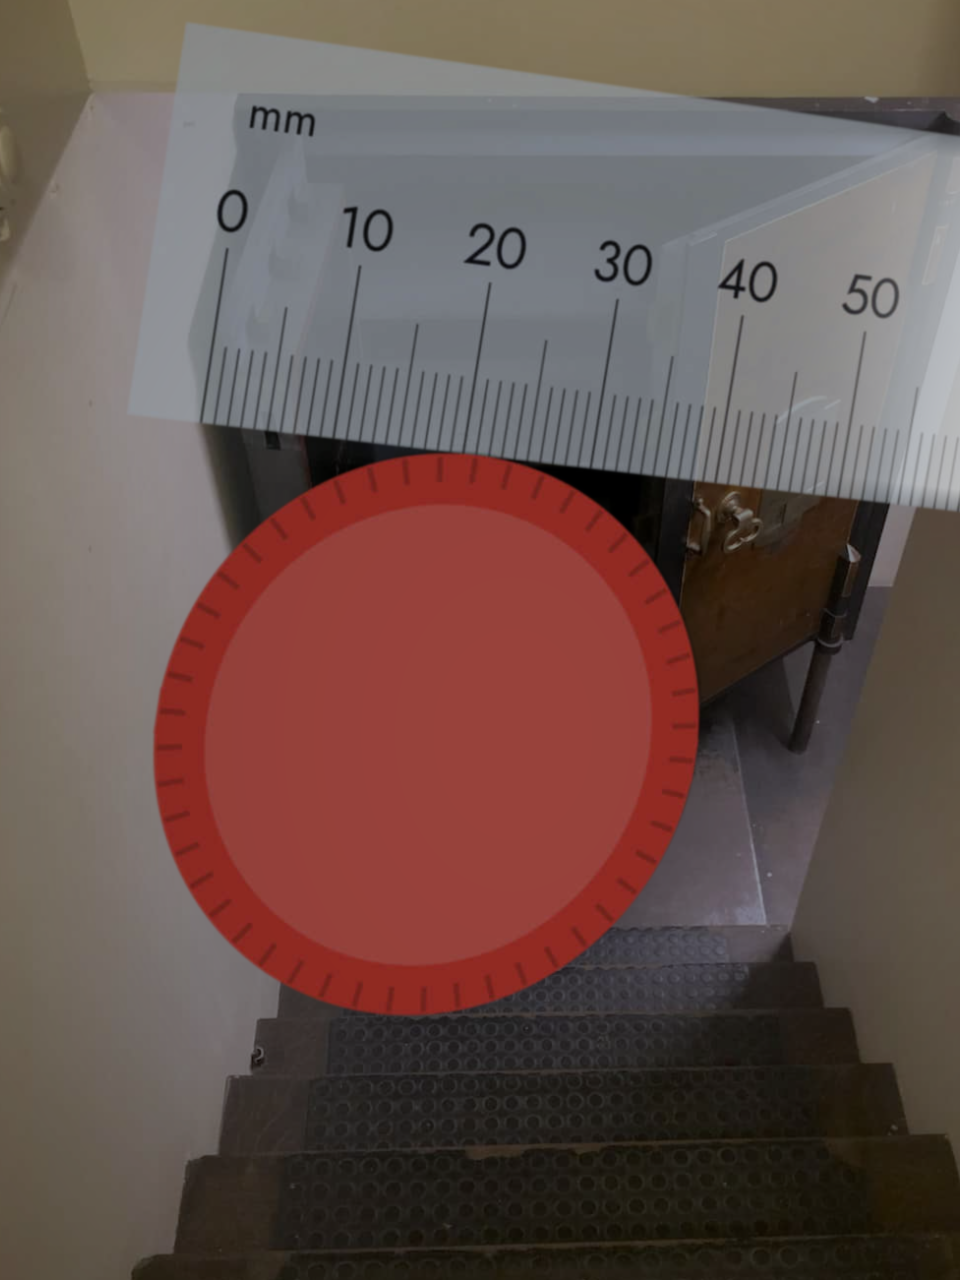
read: {"value": 42, "unit": "mm"}
